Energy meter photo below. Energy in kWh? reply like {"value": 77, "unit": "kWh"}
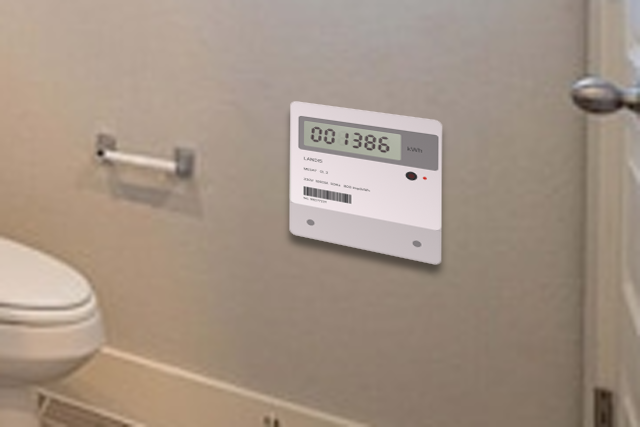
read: {"value": 1386, "unit": "kWh"}
